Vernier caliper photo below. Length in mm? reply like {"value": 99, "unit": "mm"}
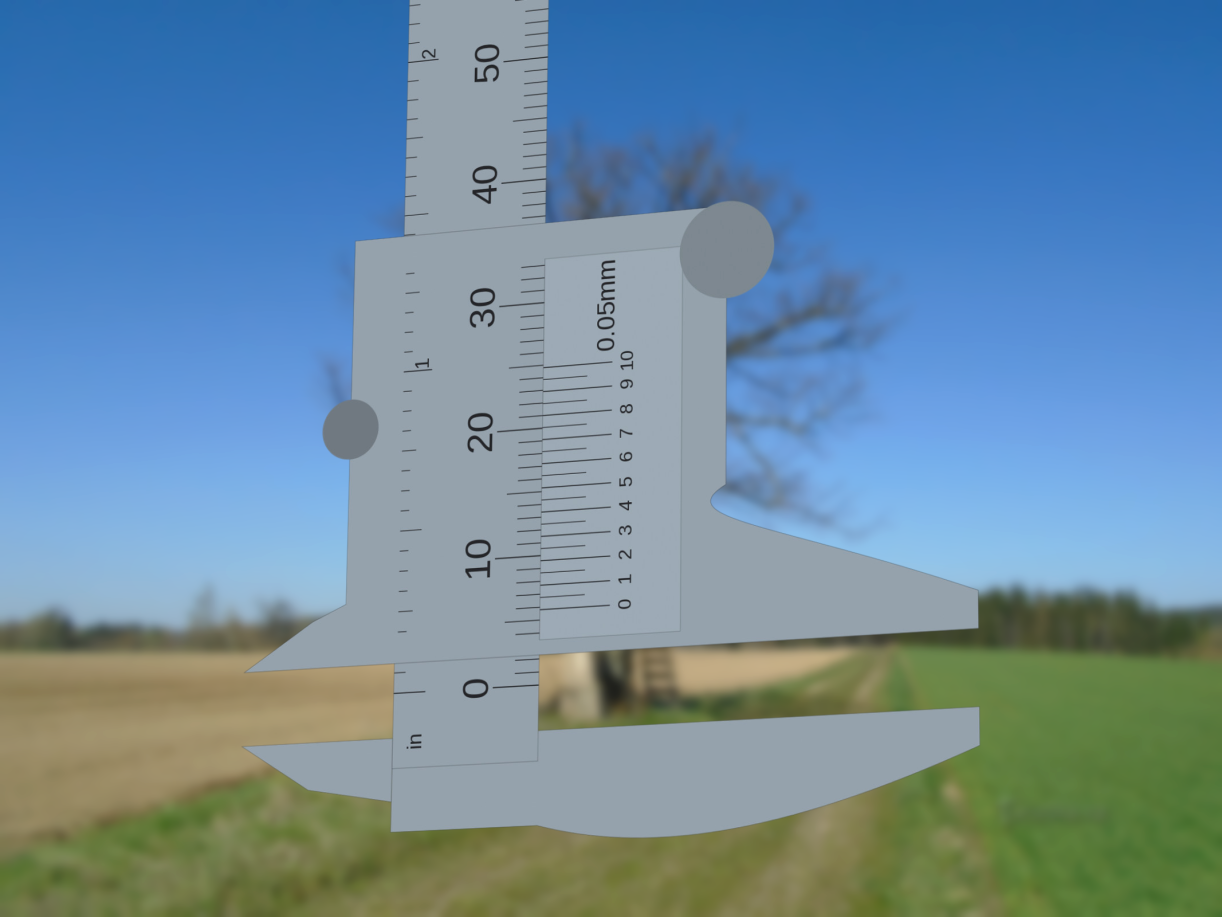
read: {"value": 5.8, "unit": "mm"}
